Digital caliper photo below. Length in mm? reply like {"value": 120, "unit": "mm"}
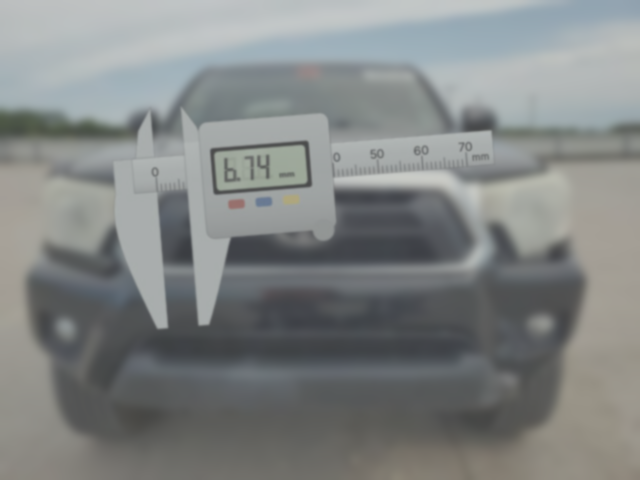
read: {"value": 6.74, "unit": "mm"}
